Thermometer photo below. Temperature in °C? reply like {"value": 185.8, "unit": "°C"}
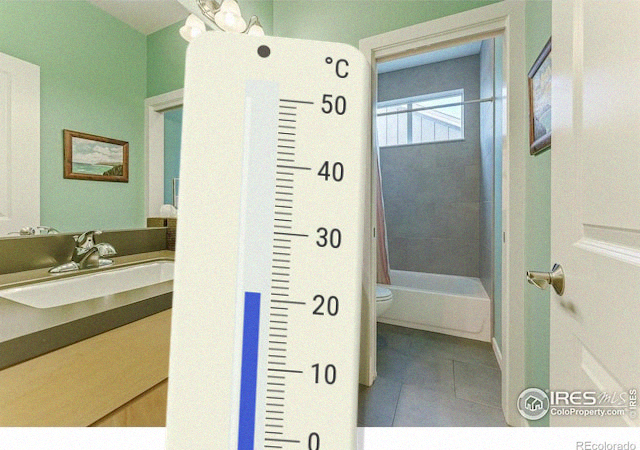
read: {"value": 21, "unit": "°C"}
